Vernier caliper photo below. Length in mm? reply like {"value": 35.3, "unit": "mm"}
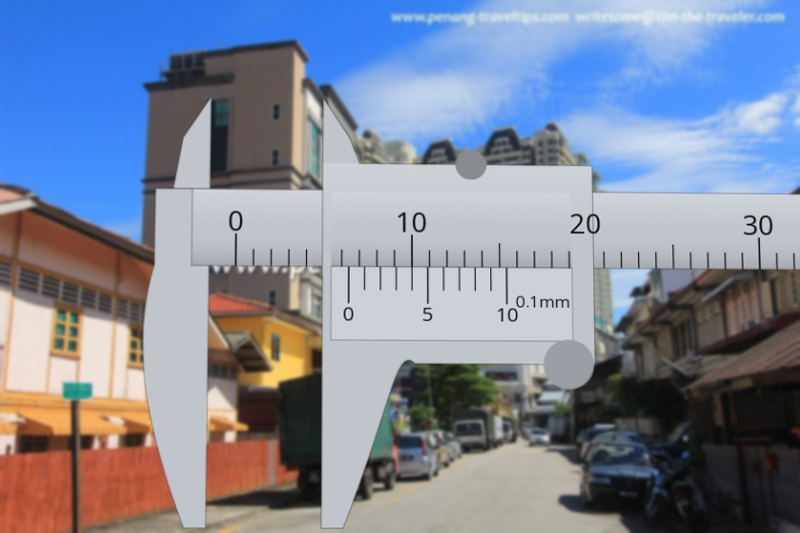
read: {"value": 6.4, "unit": "mm"}
